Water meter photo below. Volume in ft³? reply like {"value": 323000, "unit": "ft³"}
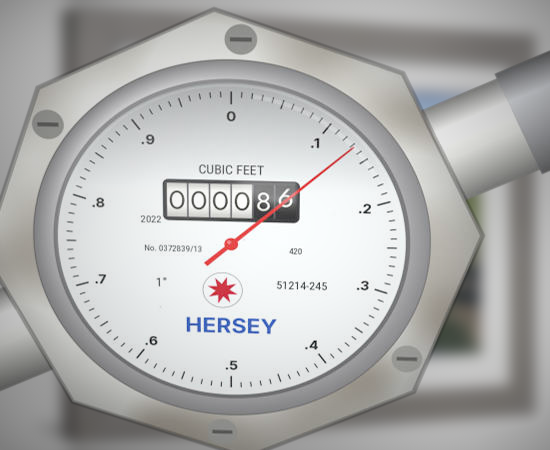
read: {"value": 86.13, "unit": "ft³"}
